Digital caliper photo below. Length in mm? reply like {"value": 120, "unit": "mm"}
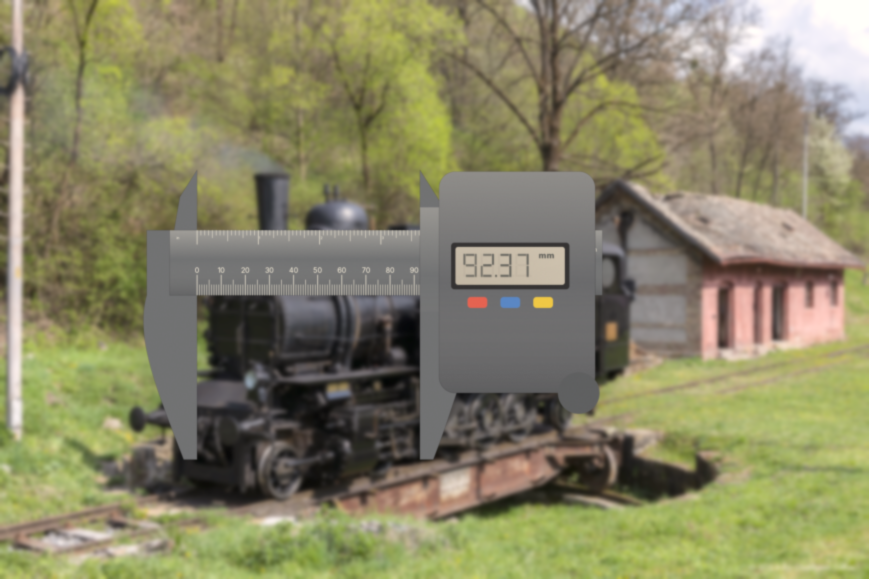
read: {"value": 92.37, "unit": "mm"}
